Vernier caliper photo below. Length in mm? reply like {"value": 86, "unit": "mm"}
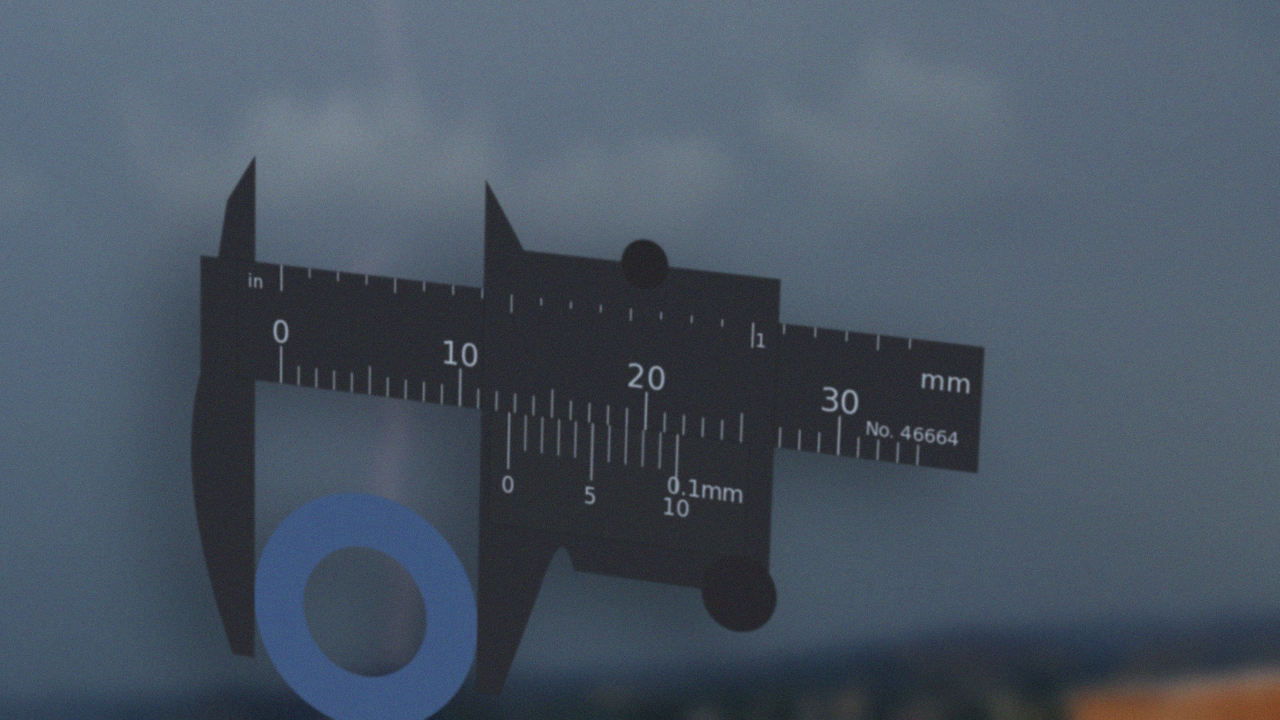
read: {"value": 12.7, "unit": "mm"}
